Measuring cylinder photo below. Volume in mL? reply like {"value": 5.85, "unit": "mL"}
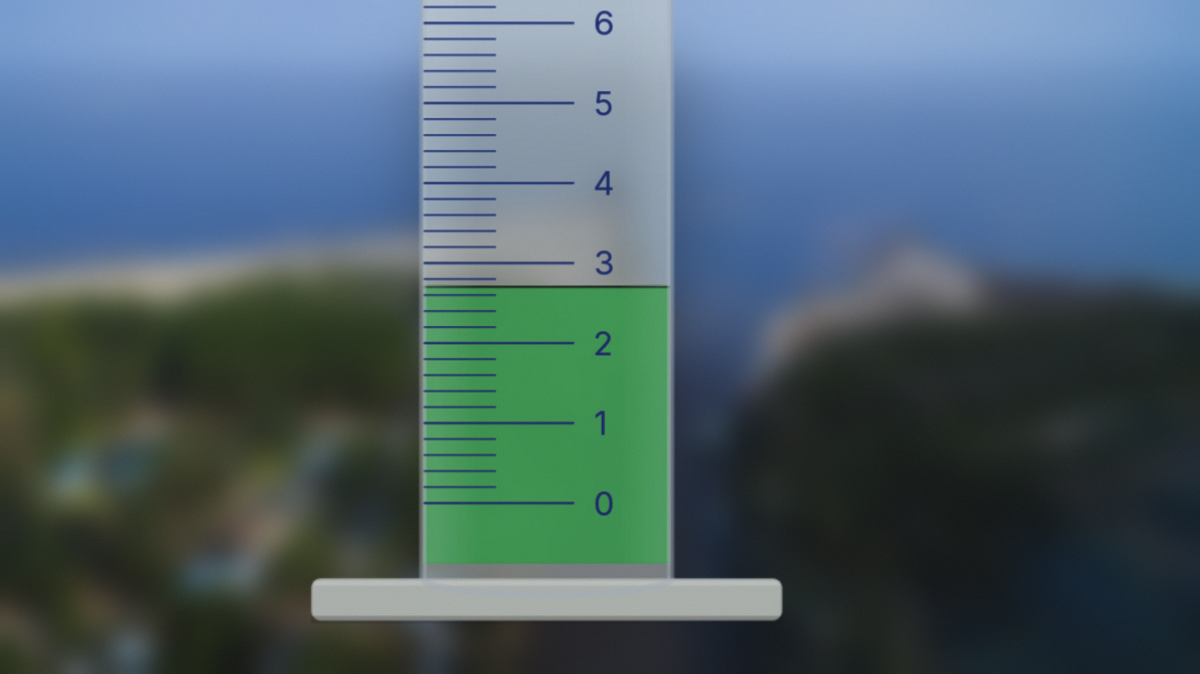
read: {"value": 2.7, "unit": "mL"}
